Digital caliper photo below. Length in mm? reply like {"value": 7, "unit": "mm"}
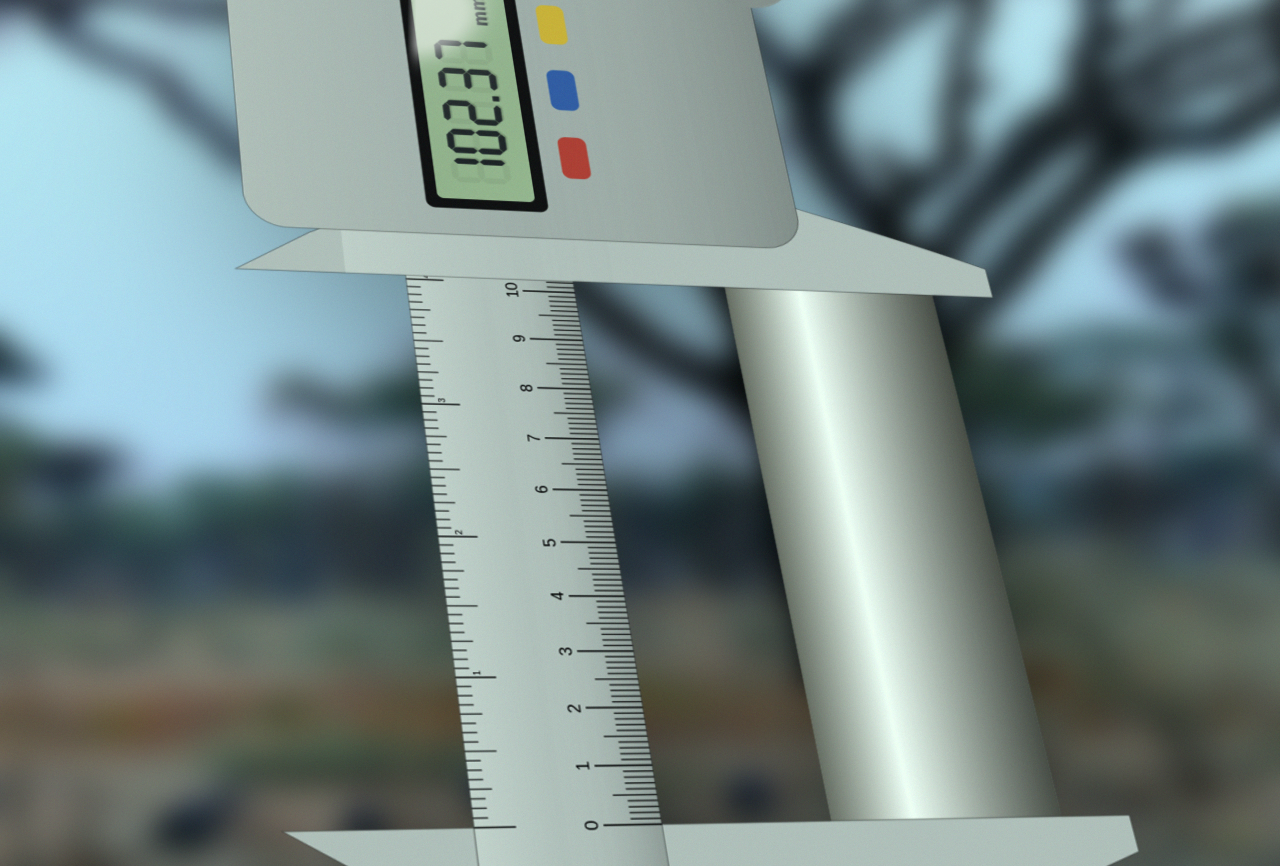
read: {"value": 102.37, "unit": "mm"}
